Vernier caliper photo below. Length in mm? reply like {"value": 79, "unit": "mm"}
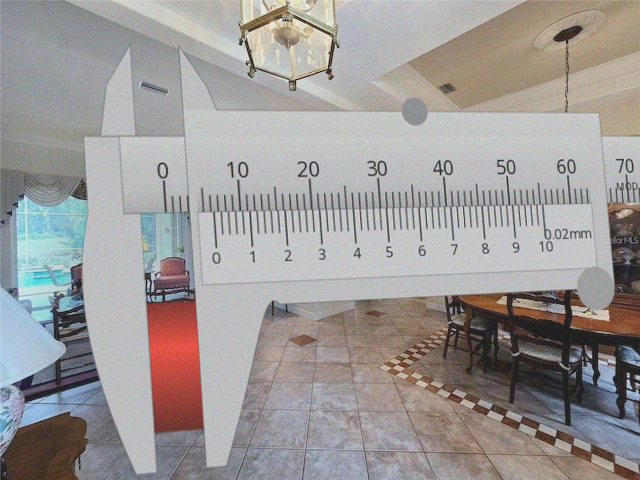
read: {"value": 6.4, "unit": "mm"}
